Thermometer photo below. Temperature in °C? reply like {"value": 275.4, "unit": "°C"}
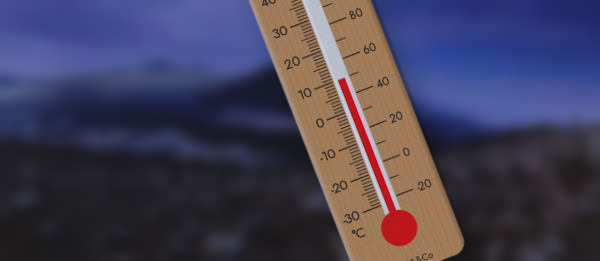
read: {"value": 10, "unit": "°C"}
